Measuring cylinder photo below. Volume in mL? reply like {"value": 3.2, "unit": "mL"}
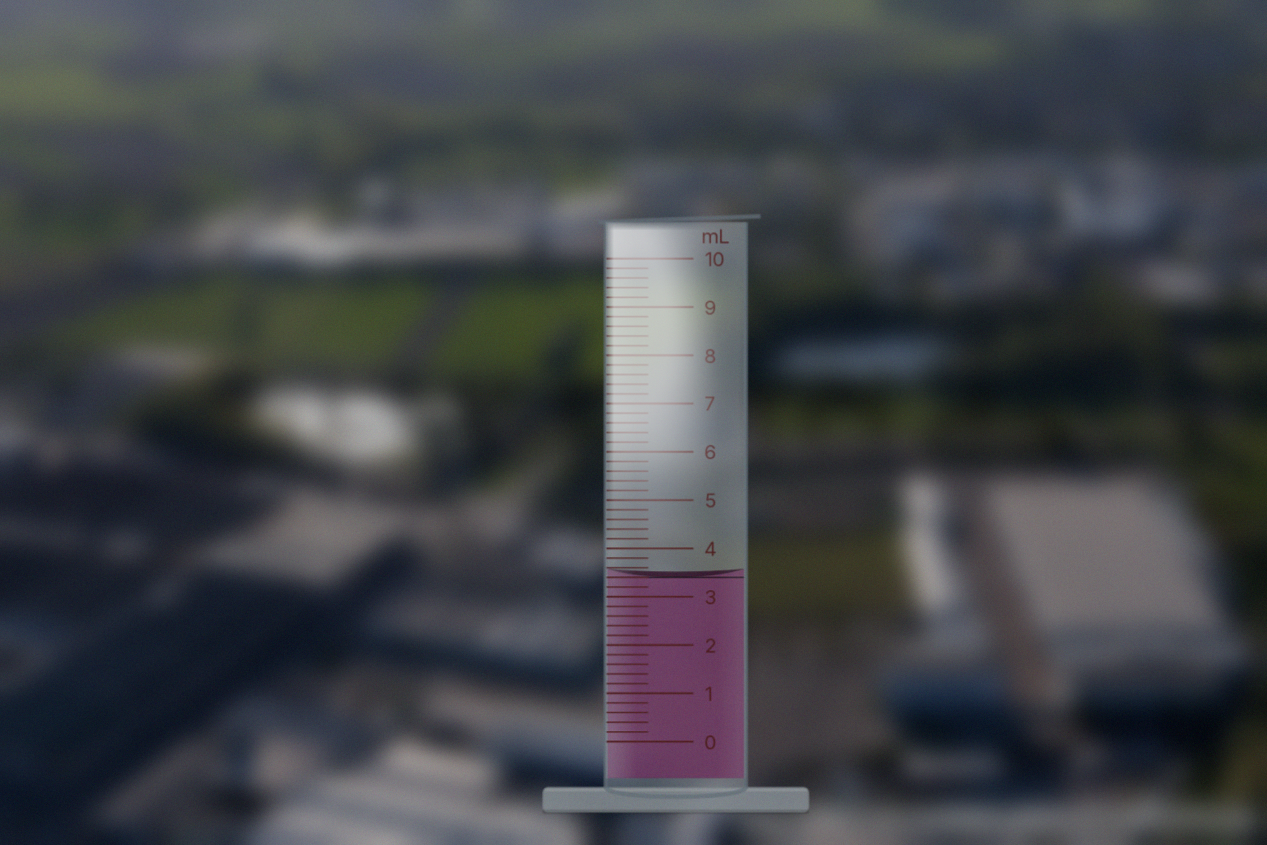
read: {"value": 3.4, "unit": "mL"}
